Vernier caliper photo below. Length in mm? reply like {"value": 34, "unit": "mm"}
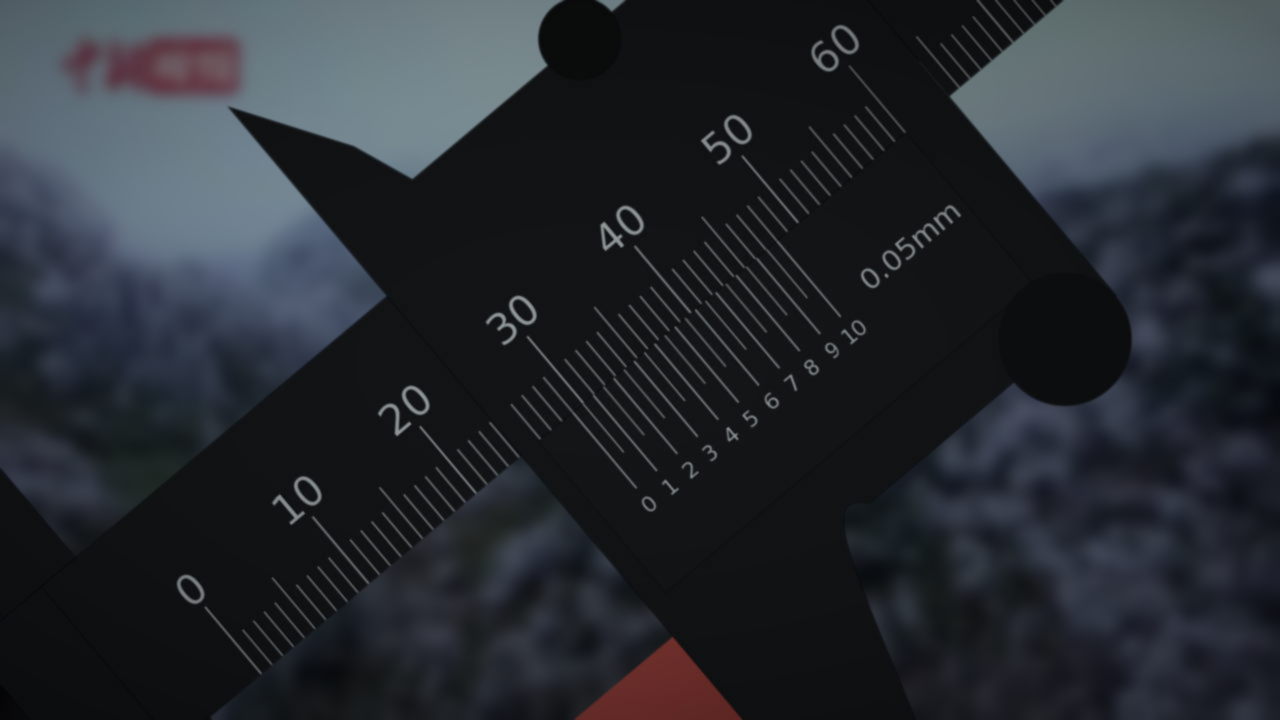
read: {"value": 29.0, "unit": "mm"}
